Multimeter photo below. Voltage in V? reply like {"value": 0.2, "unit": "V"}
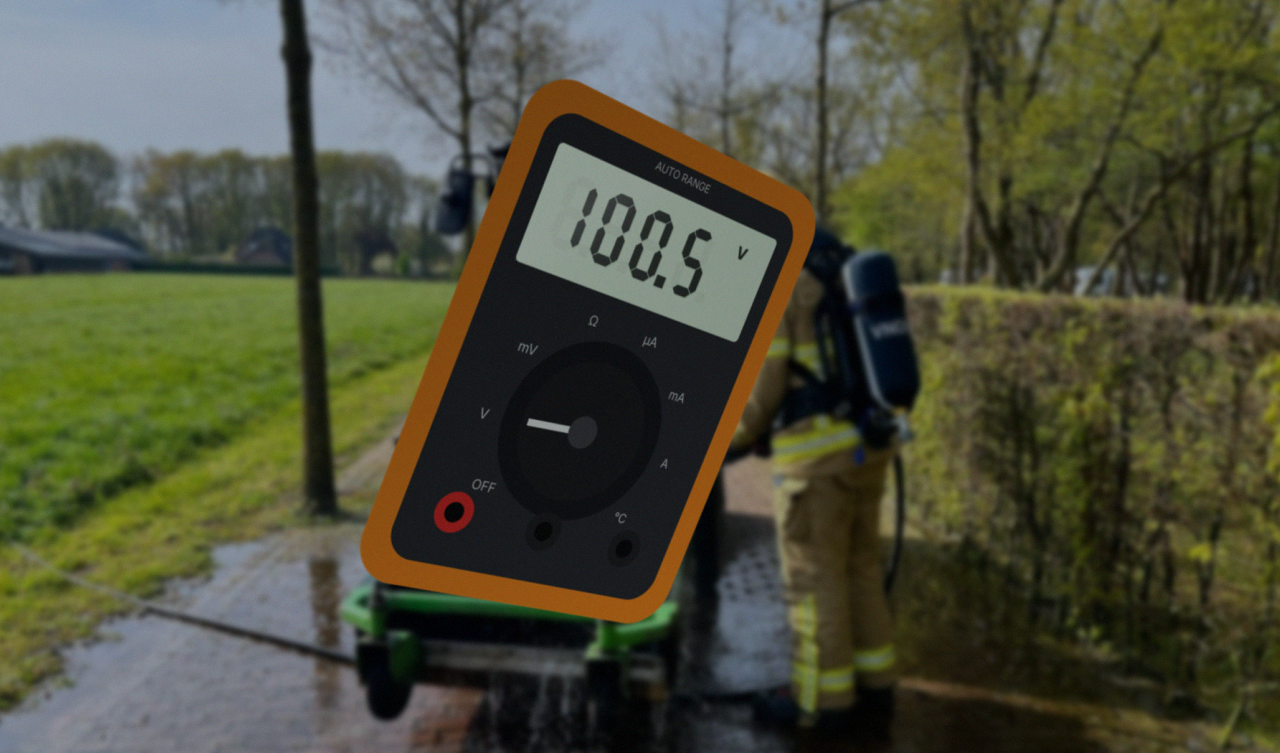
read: {"value": 100.5, "unit": "V"}
